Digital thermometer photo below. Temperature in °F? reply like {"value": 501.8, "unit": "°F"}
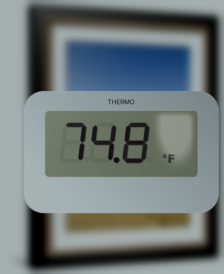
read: {"value": 74.8, "unit": "°F"}
